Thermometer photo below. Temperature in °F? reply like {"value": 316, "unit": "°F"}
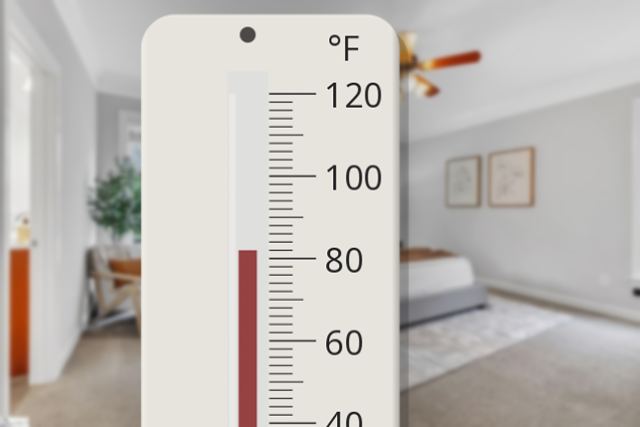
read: {"value": 82, "unit": "°F"}
